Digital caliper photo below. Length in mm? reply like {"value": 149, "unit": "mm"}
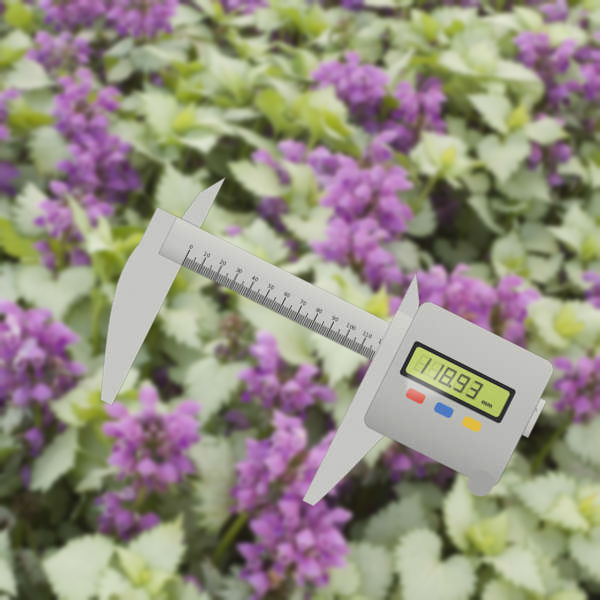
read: {"value": 118.93, "unit": "mm"}
